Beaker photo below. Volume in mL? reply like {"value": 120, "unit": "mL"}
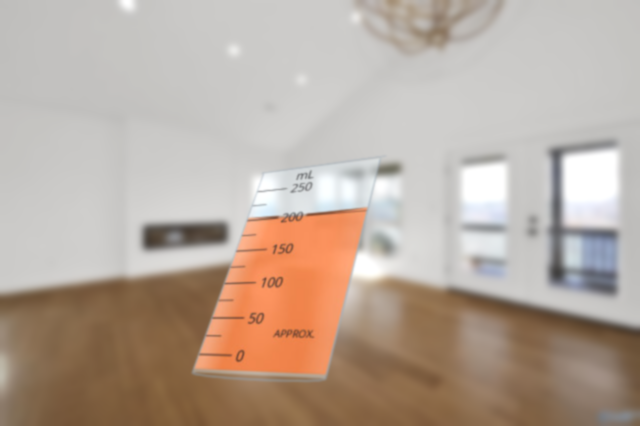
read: {"value": 200, "unit": "mL"}
